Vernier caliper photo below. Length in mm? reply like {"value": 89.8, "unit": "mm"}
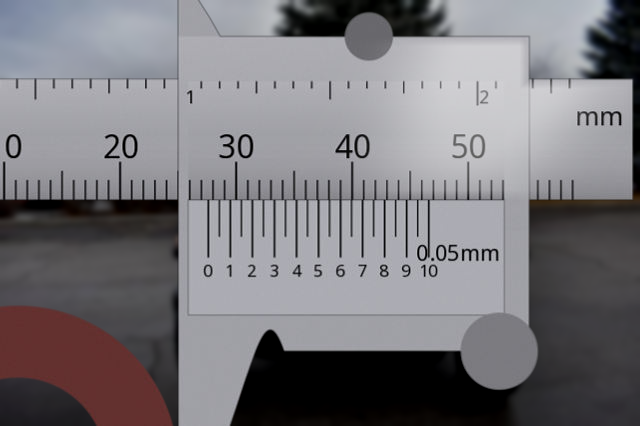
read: {"value": 27.6, "unit": "mm"}
